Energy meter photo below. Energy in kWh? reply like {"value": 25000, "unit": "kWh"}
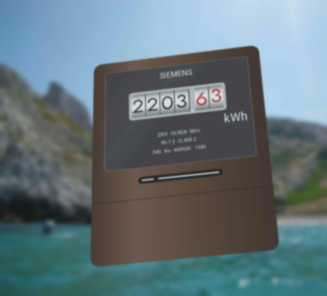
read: {"value": 2203.63, "unit": "kWh"}
